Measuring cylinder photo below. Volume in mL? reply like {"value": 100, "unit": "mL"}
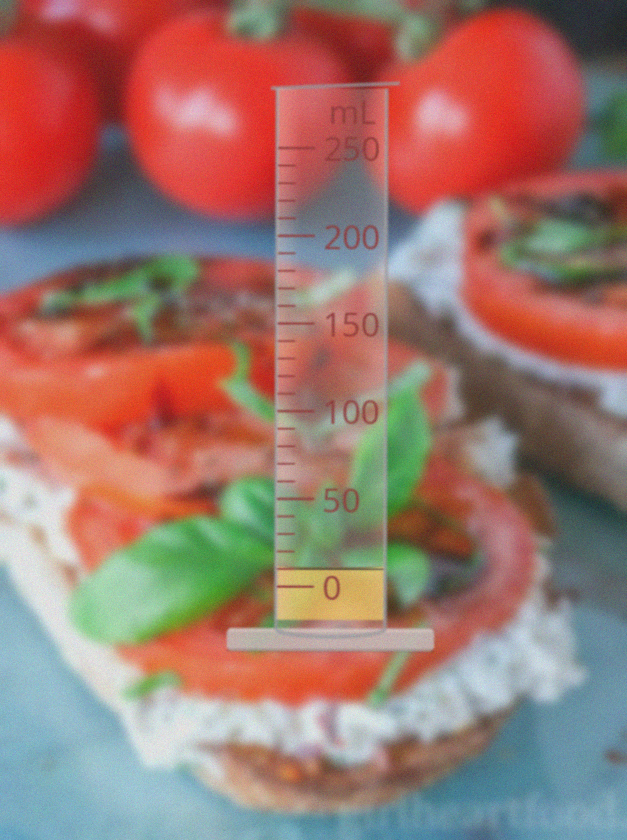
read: {"value": 10, "unit": "mL"}
